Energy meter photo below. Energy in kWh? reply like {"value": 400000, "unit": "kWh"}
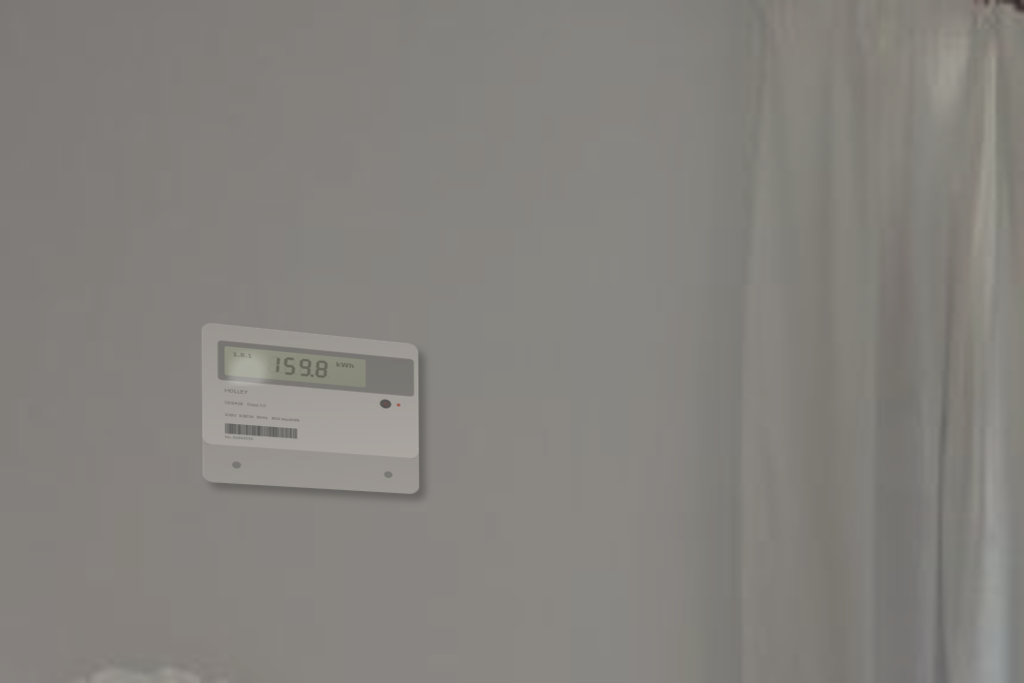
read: {"value": 159.8, "unit": "kWh"}
